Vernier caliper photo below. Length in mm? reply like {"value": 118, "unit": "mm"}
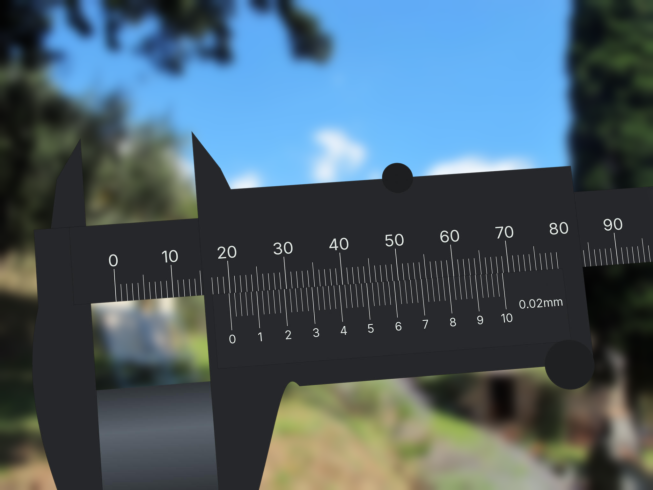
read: {"value": 19.8, "unit": "mm"}
